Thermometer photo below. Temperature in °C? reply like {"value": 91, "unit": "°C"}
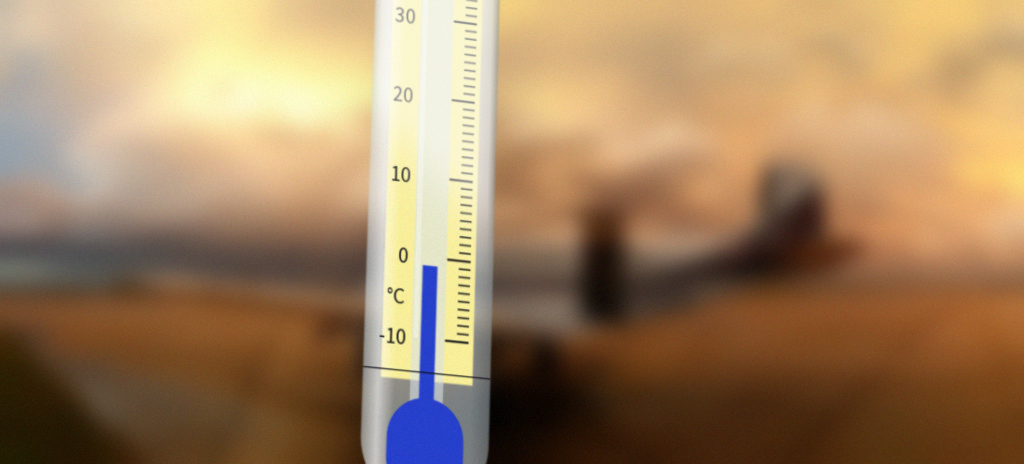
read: {"value": -1, "unit": "°C"}
